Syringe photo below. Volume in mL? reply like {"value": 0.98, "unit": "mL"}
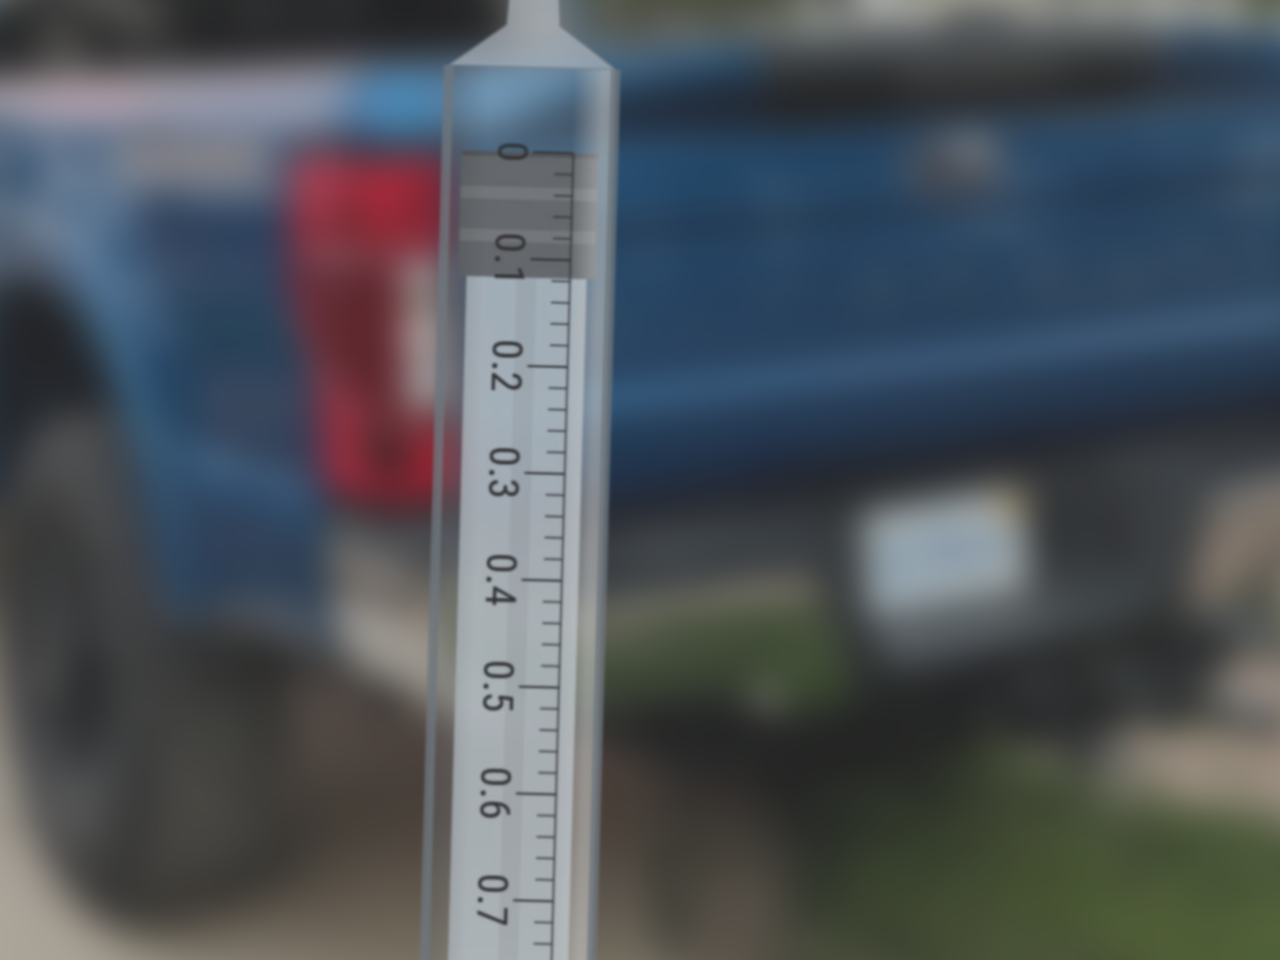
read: {"value": 0, "unit": "mL"}
